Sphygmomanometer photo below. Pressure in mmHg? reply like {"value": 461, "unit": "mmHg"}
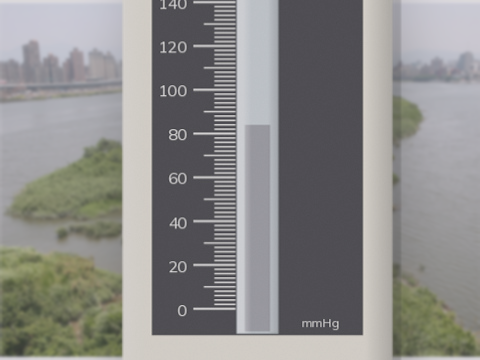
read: {"value": 84, "unit": "mmHg"}
